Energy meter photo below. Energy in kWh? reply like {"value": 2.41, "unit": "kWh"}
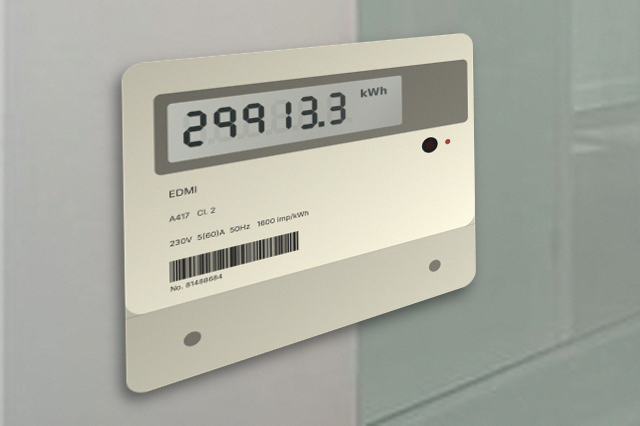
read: {"value": 29913.3, "unit": "kWh"}
